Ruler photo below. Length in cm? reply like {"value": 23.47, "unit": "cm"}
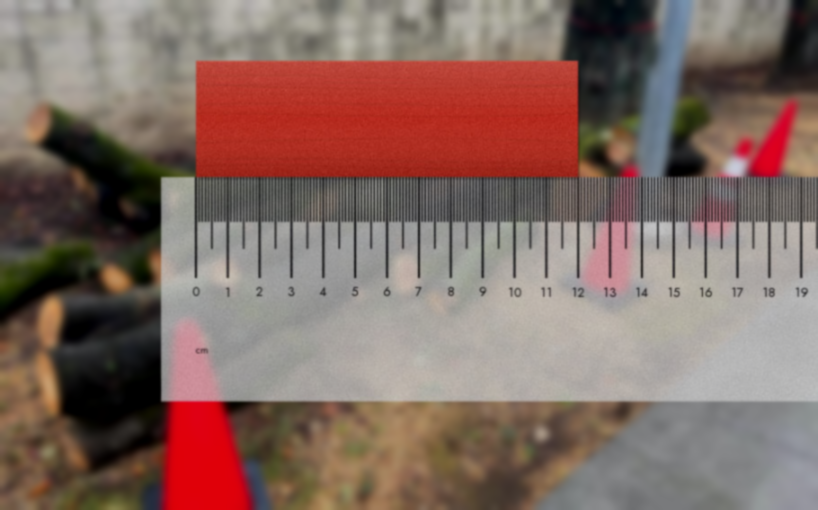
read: {"value": 12, "unit": "cm"}
